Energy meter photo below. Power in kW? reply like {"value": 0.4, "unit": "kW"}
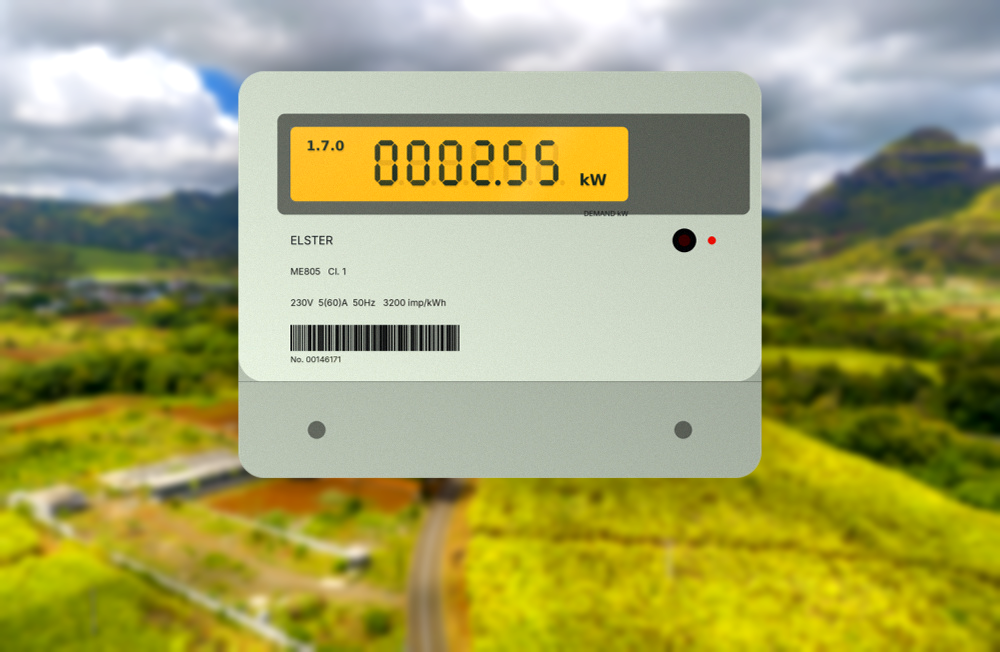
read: {"value": 2.55, "unit": "kW"}
